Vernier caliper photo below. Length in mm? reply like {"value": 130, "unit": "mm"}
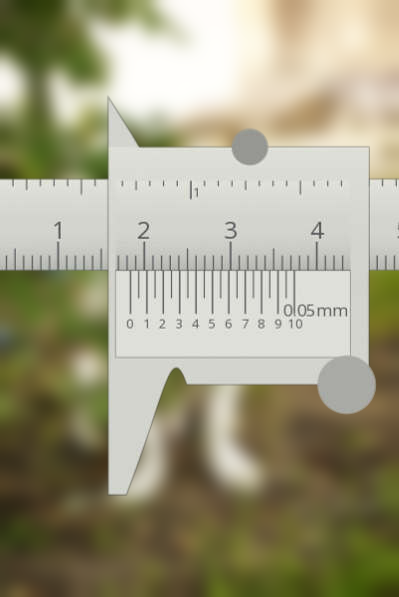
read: {"value": 18.4, "unit": "mm"}
